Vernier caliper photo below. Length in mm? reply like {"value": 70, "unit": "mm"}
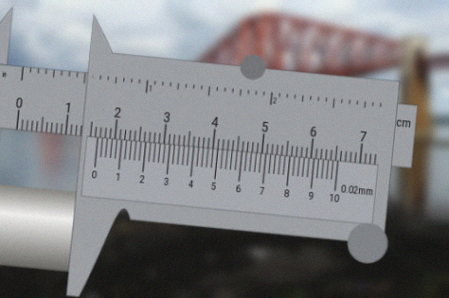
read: {"value": 16.5, "unit": "mm"}
